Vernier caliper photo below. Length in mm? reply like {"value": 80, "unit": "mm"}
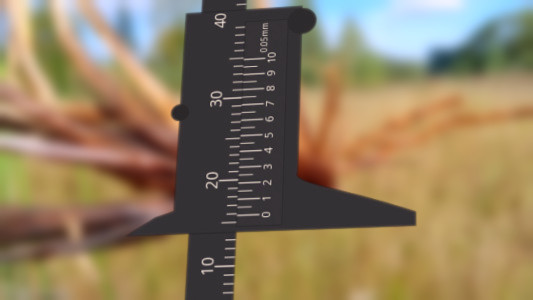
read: {"value": 15.8, "unit": "mm"}
